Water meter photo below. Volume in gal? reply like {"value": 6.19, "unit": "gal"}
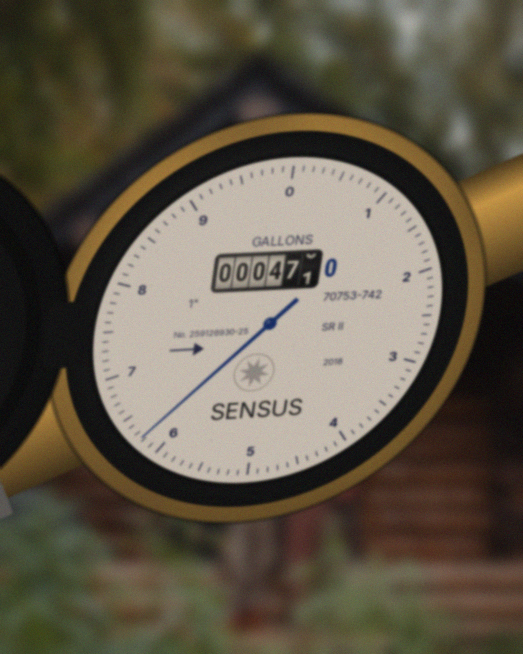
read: {"value": 4706.2, "unit": "gal"}
